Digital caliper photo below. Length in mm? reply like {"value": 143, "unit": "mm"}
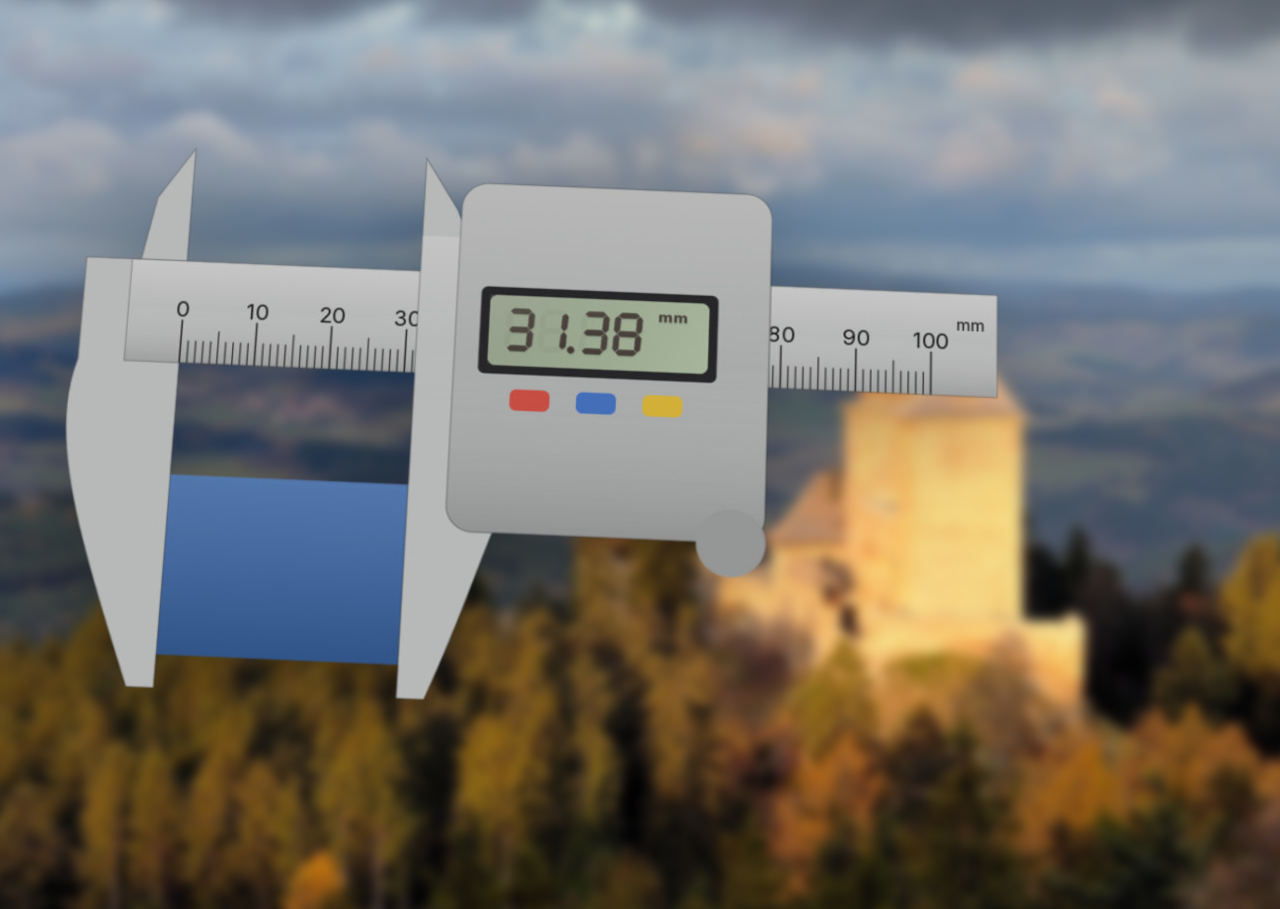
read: {"value": 31.38, "unit": "mm"}
